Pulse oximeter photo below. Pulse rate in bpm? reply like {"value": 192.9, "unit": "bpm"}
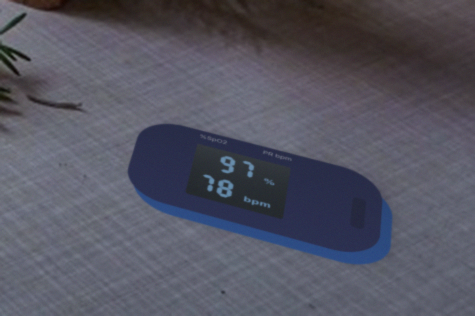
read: {"value": 78, "unit": "bpm"}
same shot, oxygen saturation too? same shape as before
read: {"value": 97, "unit": "%"}
